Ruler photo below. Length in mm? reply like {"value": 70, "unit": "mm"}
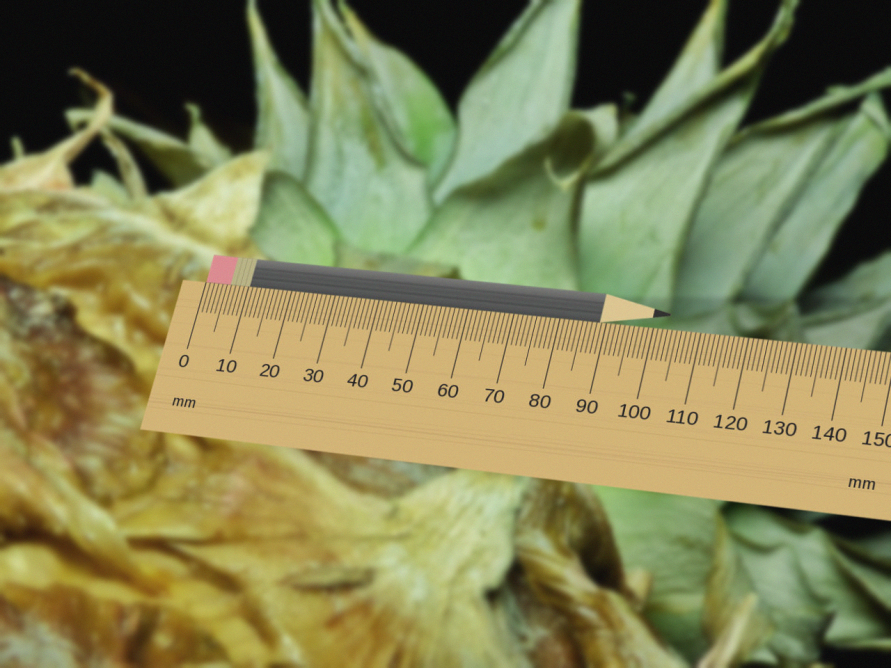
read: {"value": 103, "unit": "mm"}
